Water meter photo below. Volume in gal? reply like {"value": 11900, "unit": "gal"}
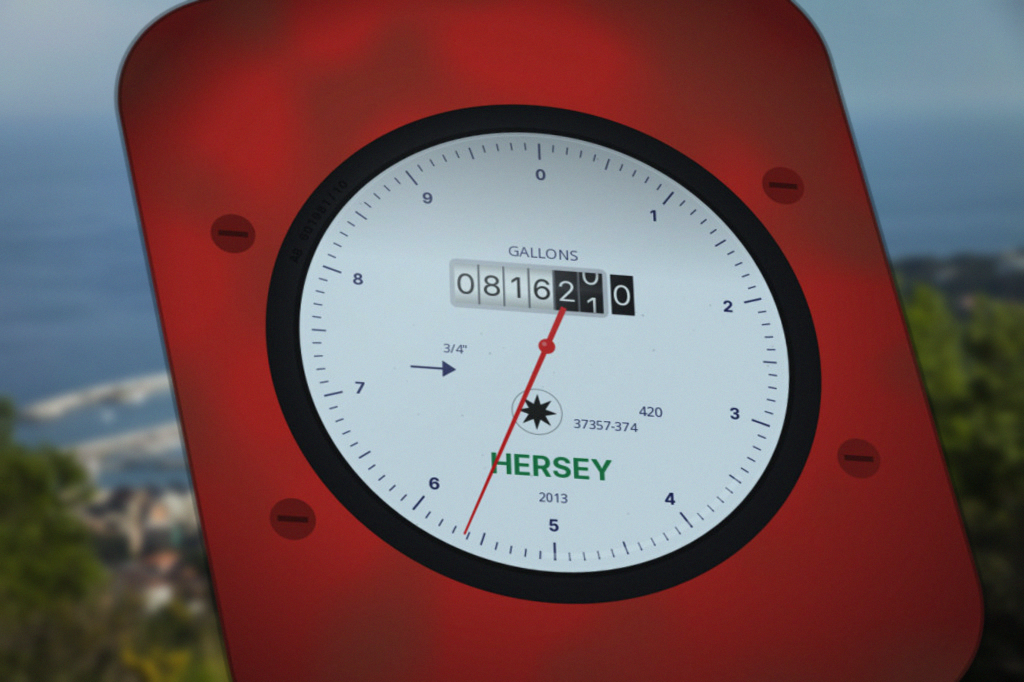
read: {"value": 816205.6, "unit": "gal"}
